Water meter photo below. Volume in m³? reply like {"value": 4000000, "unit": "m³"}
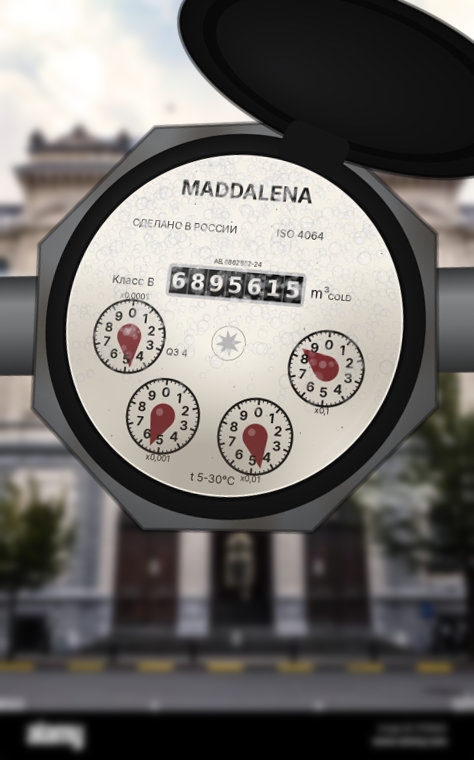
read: {"value": 6895615.8454, "unit": "m³"}
